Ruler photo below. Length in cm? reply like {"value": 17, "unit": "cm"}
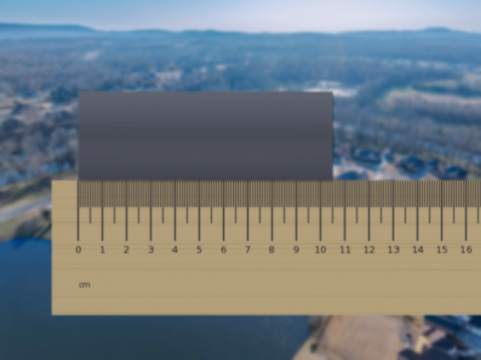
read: {"value": 10.5, "unit": "cm"}
